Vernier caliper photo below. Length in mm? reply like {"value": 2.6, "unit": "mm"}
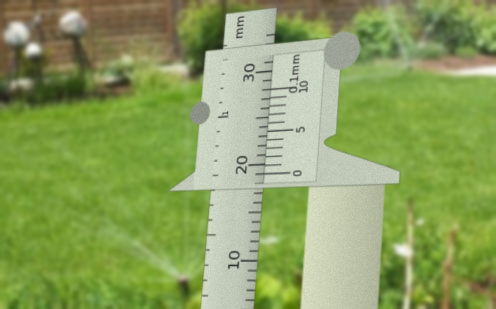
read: {"value": 19.0, "unit": "mm"}
